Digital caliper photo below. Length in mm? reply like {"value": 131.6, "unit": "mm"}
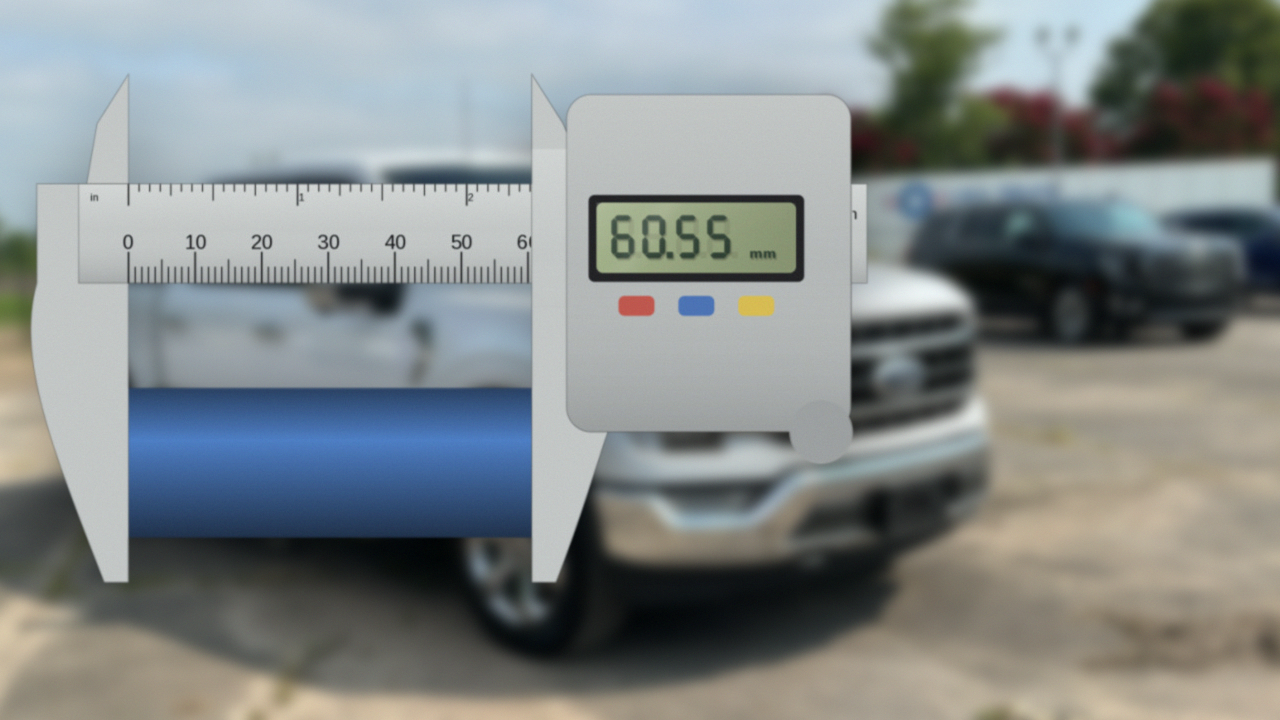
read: {"value": 60.55, "unit": "mm"}
